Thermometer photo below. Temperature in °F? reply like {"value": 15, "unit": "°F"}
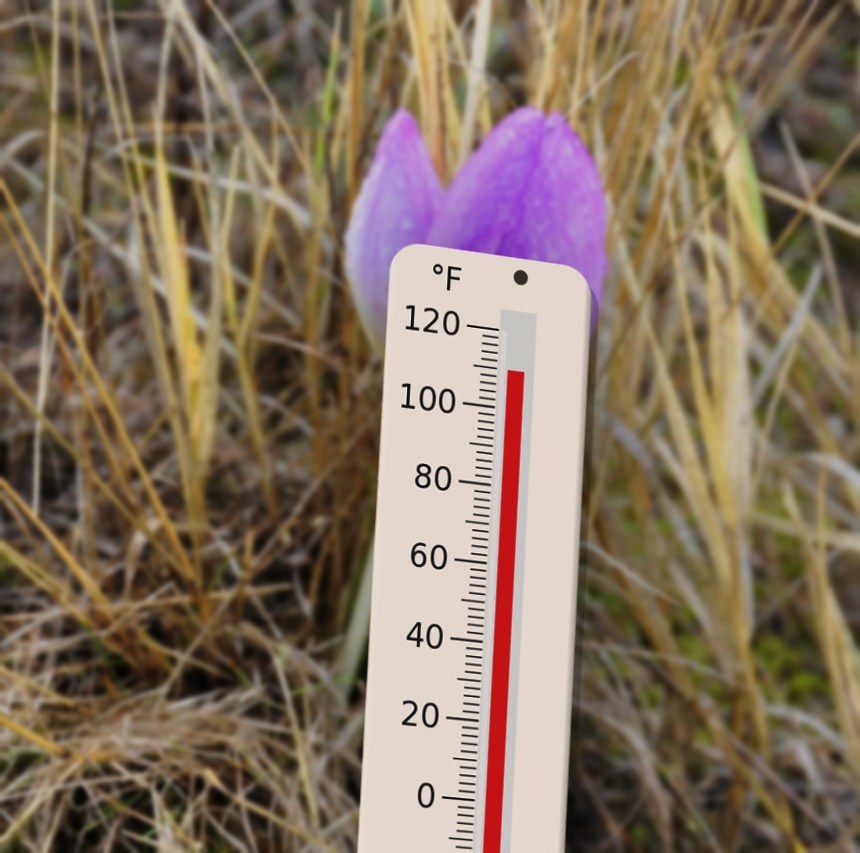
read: {"value": 110, "unit": "°F"}
